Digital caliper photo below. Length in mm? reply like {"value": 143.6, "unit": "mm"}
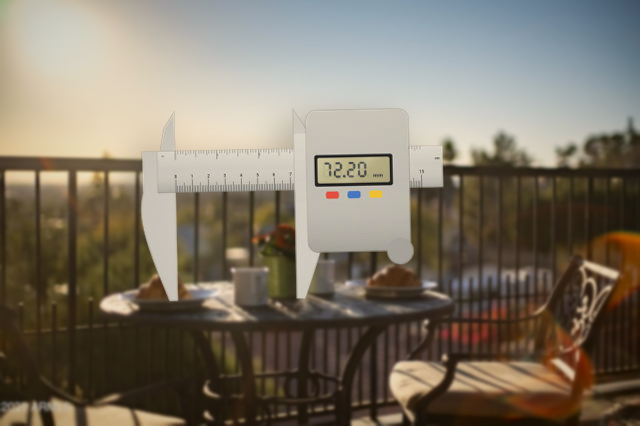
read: {"value": 72.20, "unit": "mm"}
